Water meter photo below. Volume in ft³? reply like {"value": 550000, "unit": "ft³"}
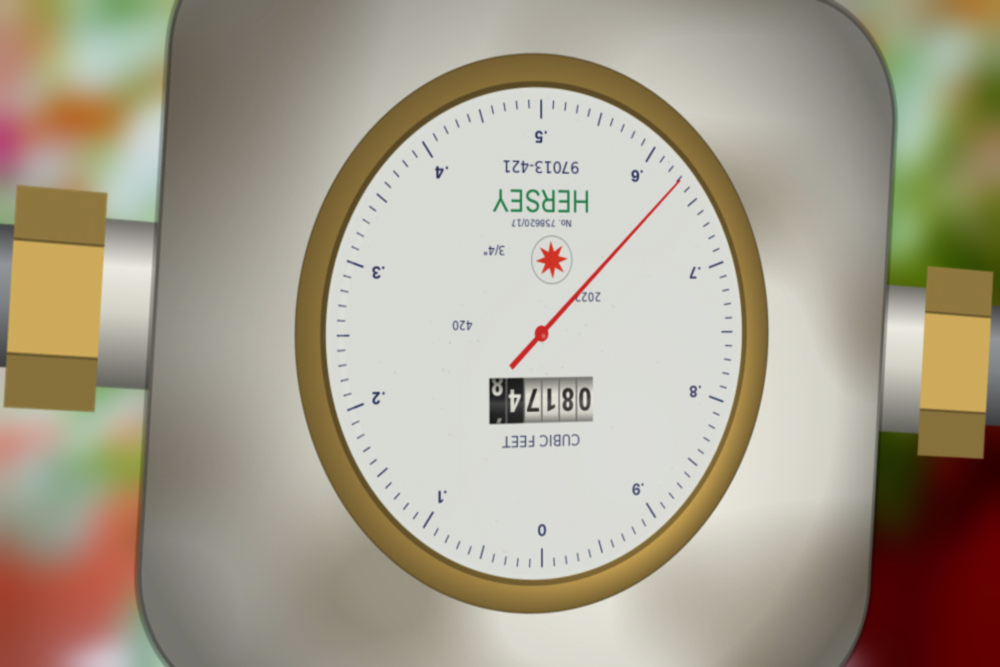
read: {"value": 81747.63, "unit": "ft³"}
